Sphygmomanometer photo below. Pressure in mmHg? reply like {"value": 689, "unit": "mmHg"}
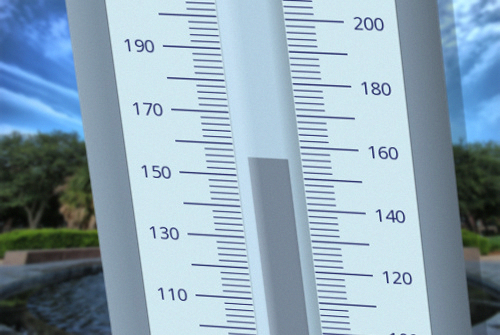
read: {"value": 156, "unit": "mmHg"}
